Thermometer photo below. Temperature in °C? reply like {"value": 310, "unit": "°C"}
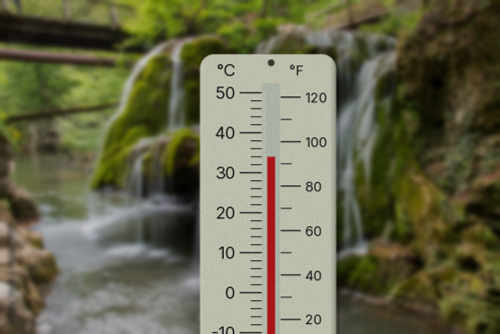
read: {"value": 34, "unit": "°C"}
